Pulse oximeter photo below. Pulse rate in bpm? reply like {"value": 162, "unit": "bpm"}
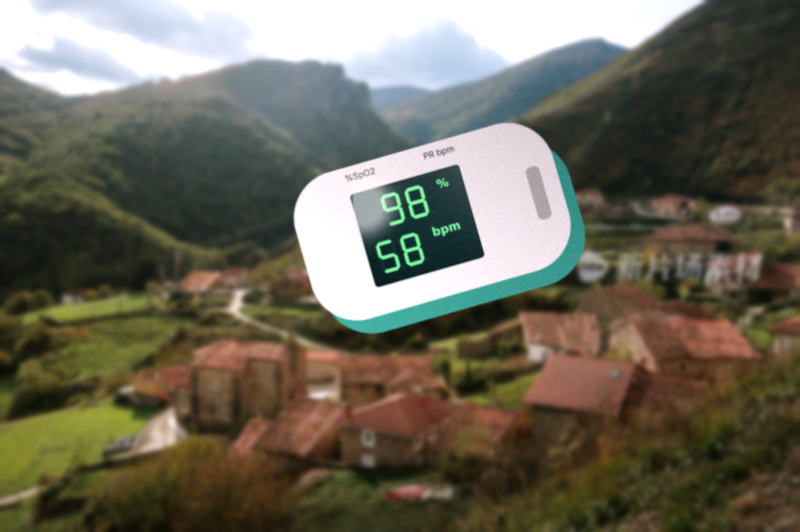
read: {"value": 58, "unit": "bpm"}
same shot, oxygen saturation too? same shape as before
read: {"value": 98, "unit": "%"}
